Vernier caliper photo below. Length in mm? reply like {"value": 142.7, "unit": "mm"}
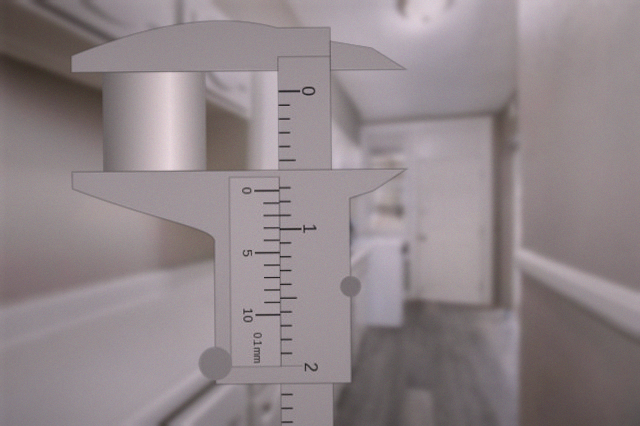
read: {"value": 7.2, "unit": "mm"}
